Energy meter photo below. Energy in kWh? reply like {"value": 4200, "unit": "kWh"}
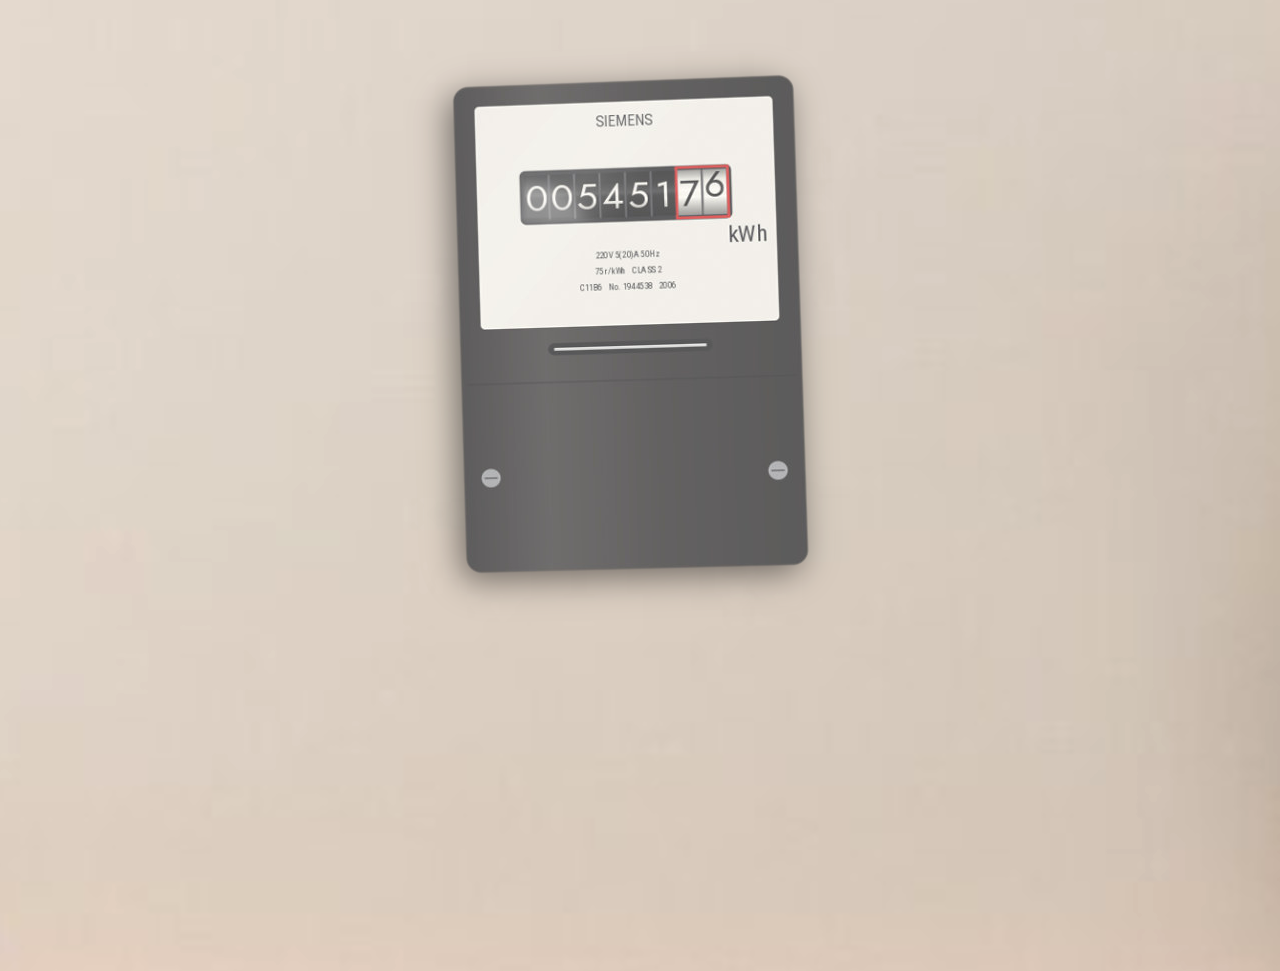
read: {"value": 5451.76, "unit": "kWh"}
